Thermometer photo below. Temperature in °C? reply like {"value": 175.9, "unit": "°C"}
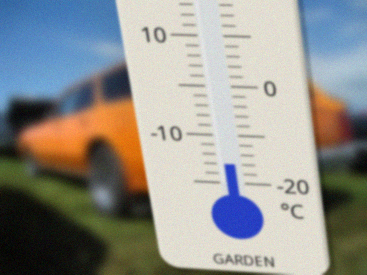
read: {"value": -16, "unit": "°C"}
